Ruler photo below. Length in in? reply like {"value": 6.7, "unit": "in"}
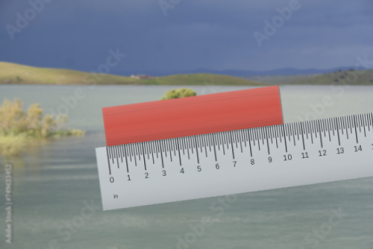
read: {"value": 10, "unit": "in"}
